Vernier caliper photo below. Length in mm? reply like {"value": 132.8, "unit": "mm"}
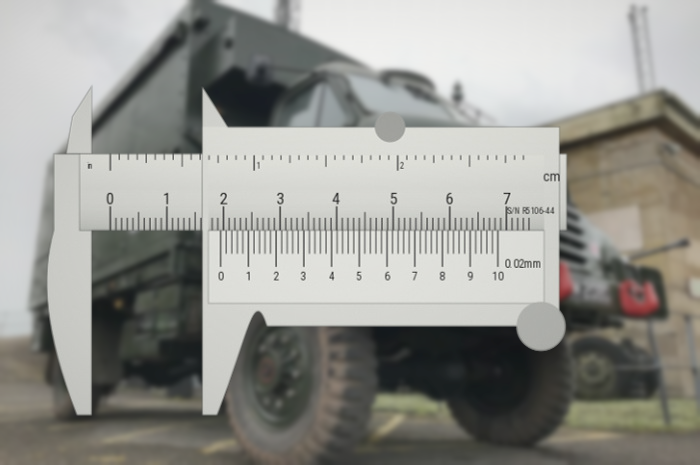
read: {"value": 19.5, "unit": "mm"}
